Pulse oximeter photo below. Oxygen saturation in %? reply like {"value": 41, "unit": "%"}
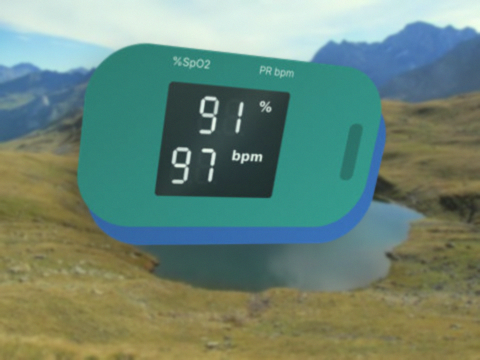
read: {"value": 91, "unit": "%"}
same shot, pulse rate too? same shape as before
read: {"value": 97, "unit": "bpm"}
